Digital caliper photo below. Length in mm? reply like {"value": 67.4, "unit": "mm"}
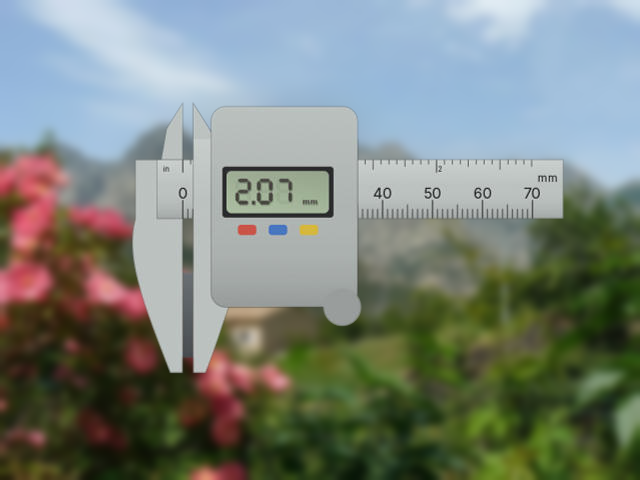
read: {"value": 2.07, "unit": "mm"}
